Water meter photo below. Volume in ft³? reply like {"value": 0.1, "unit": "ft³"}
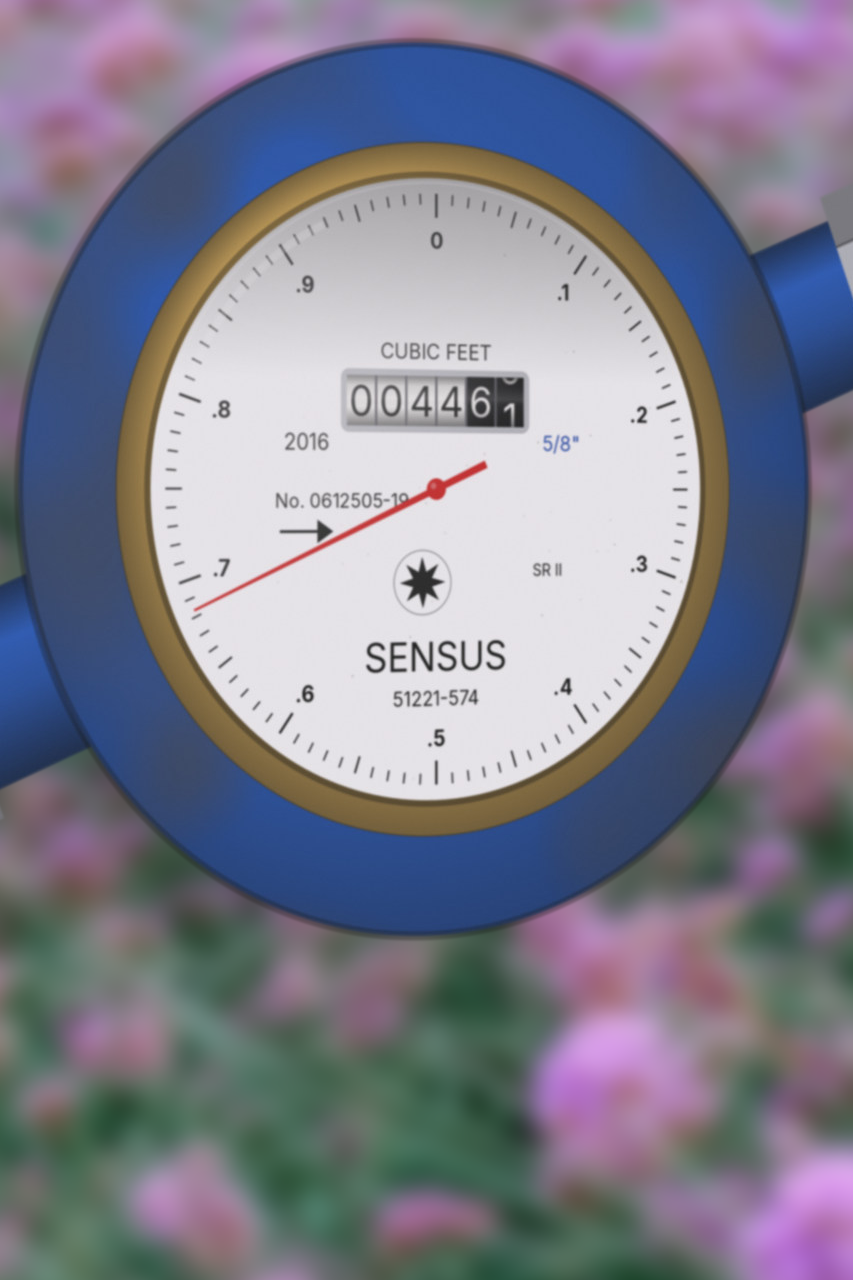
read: {"value": 4460.68, "unit": "ft³"}
